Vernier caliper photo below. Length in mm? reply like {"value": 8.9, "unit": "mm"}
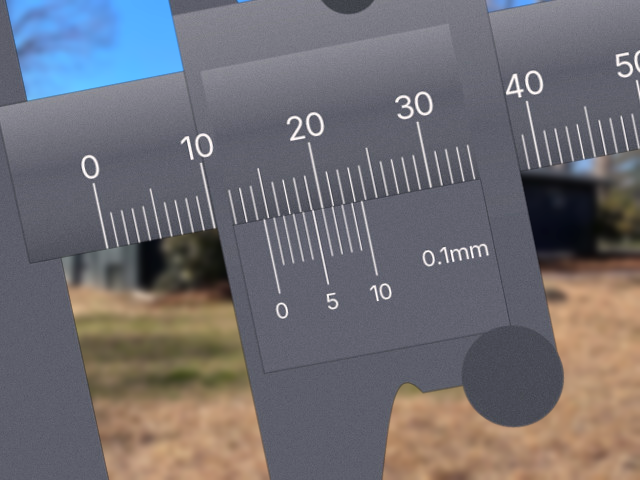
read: {"value": 14.6, "unit": "mm"}
